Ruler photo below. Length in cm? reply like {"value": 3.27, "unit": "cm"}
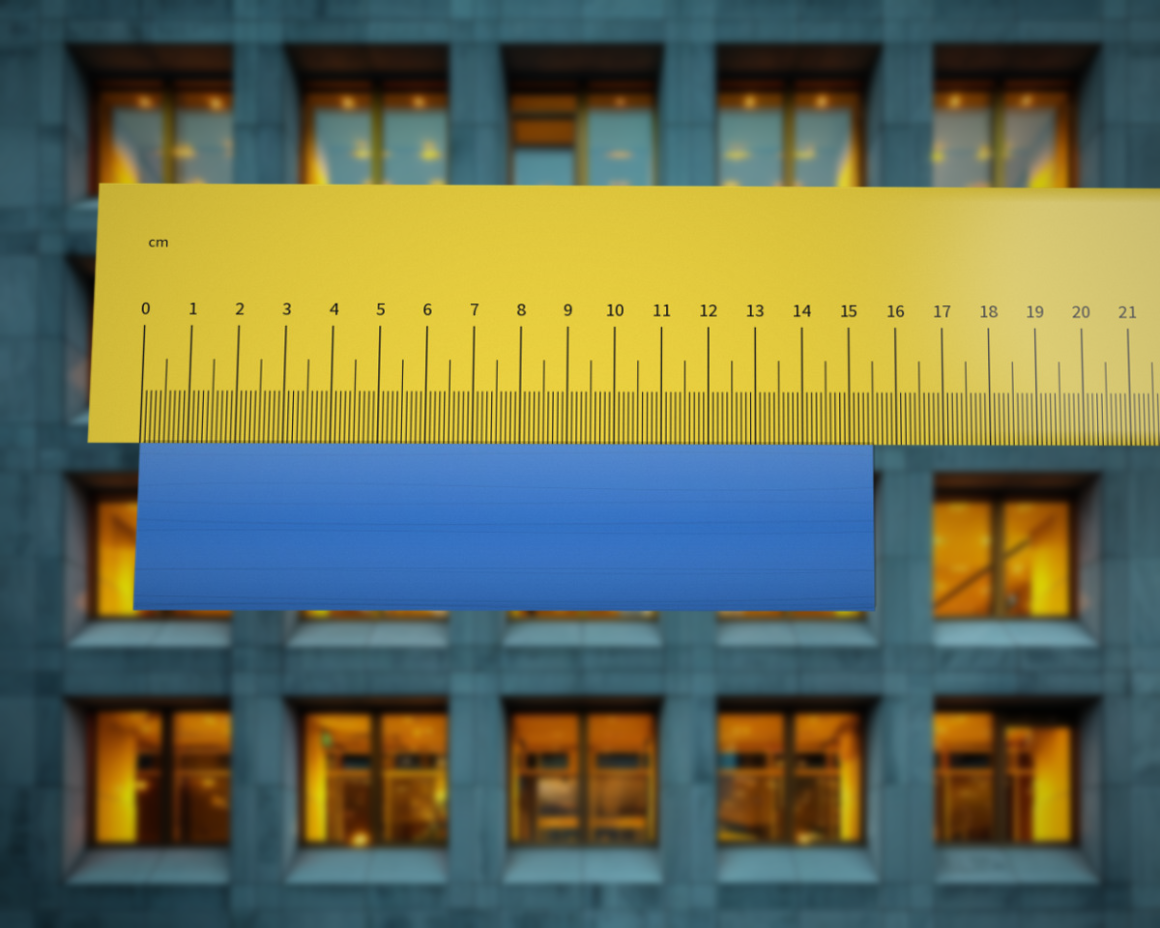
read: {"value": 15.5, "unit": "cm"}
